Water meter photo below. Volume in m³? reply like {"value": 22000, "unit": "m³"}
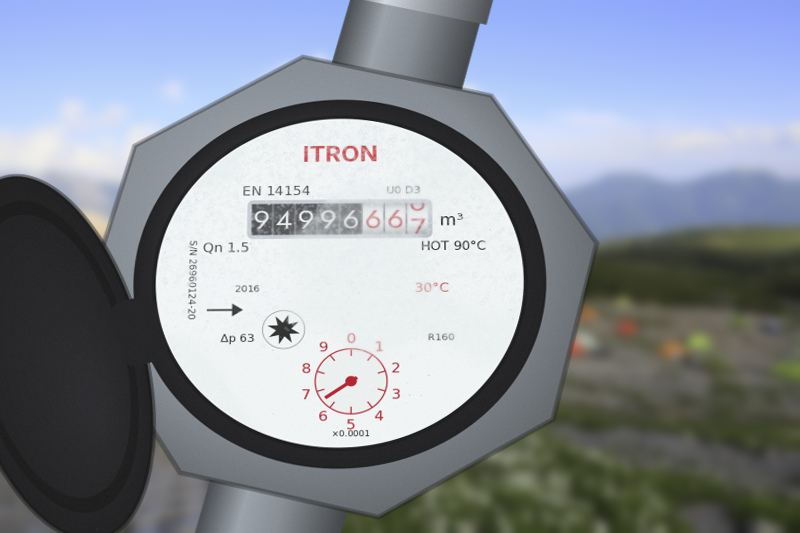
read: {"value": 94996.6666, "unit": "m³"}
